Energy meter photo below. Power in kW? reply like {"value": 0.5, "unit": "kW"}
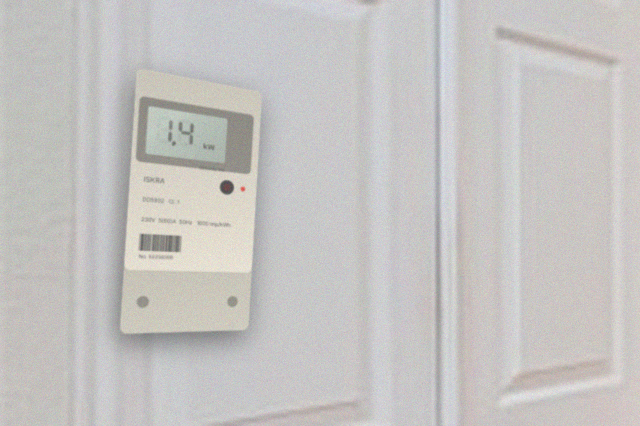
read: {"value": 1.4, "unit": "kW"}
